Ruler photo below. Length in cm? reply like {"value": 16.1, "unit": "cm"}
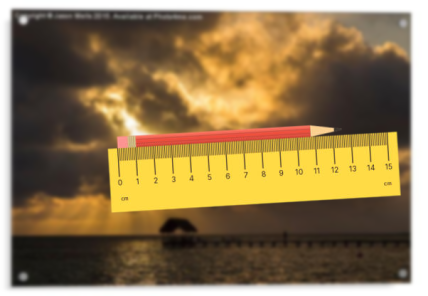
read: {"value": 12.5, "unit": "cm"}
